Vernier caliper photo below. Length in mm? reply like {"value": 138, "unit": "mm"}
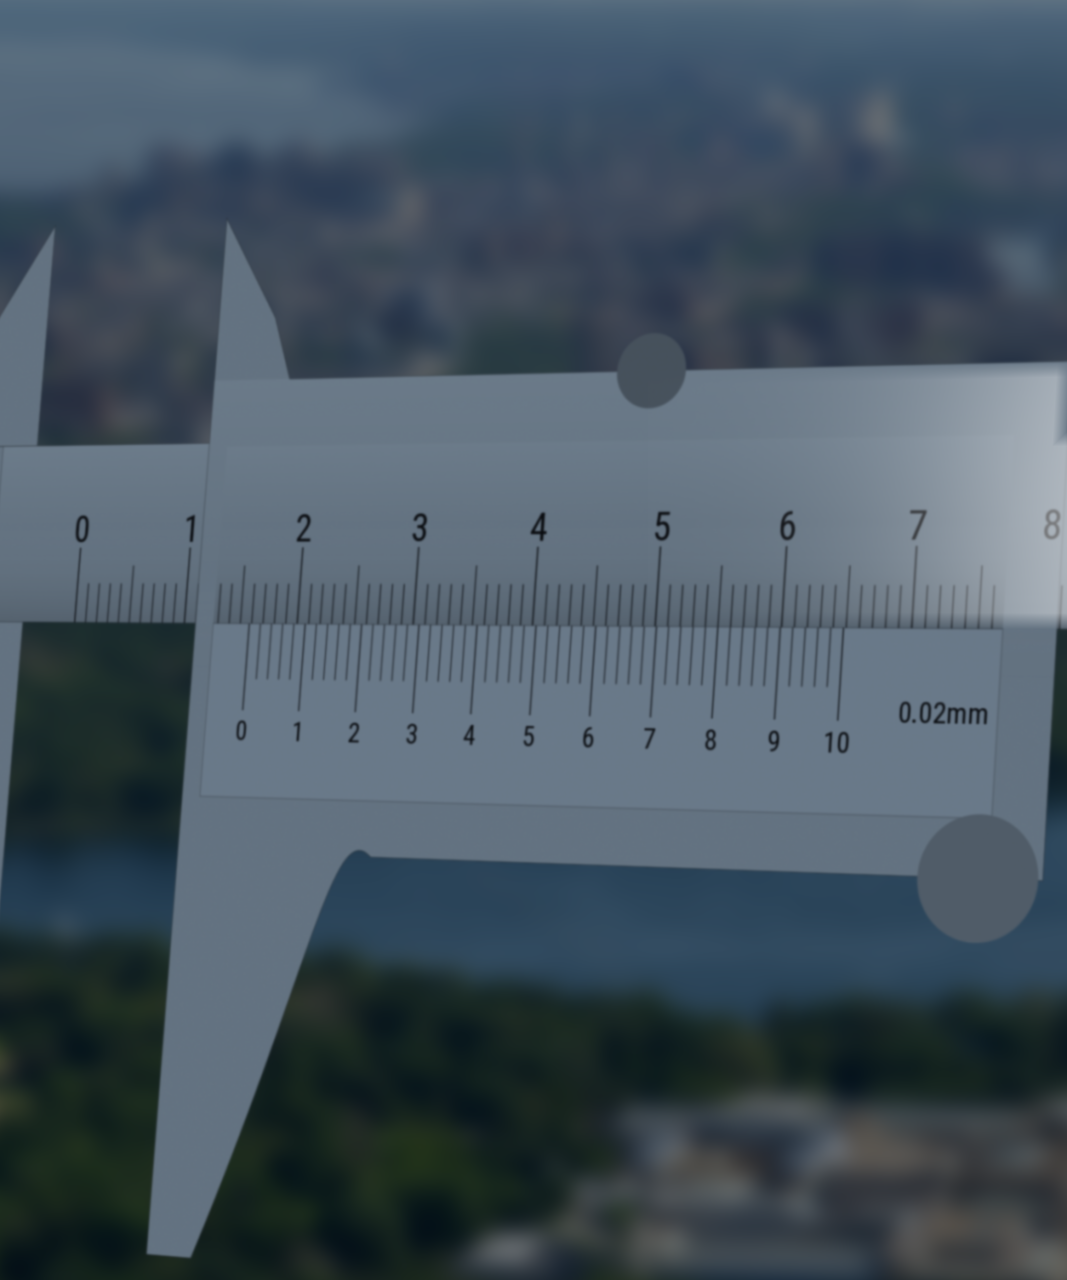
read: {"value": 15.8, "unit": "mm"}
